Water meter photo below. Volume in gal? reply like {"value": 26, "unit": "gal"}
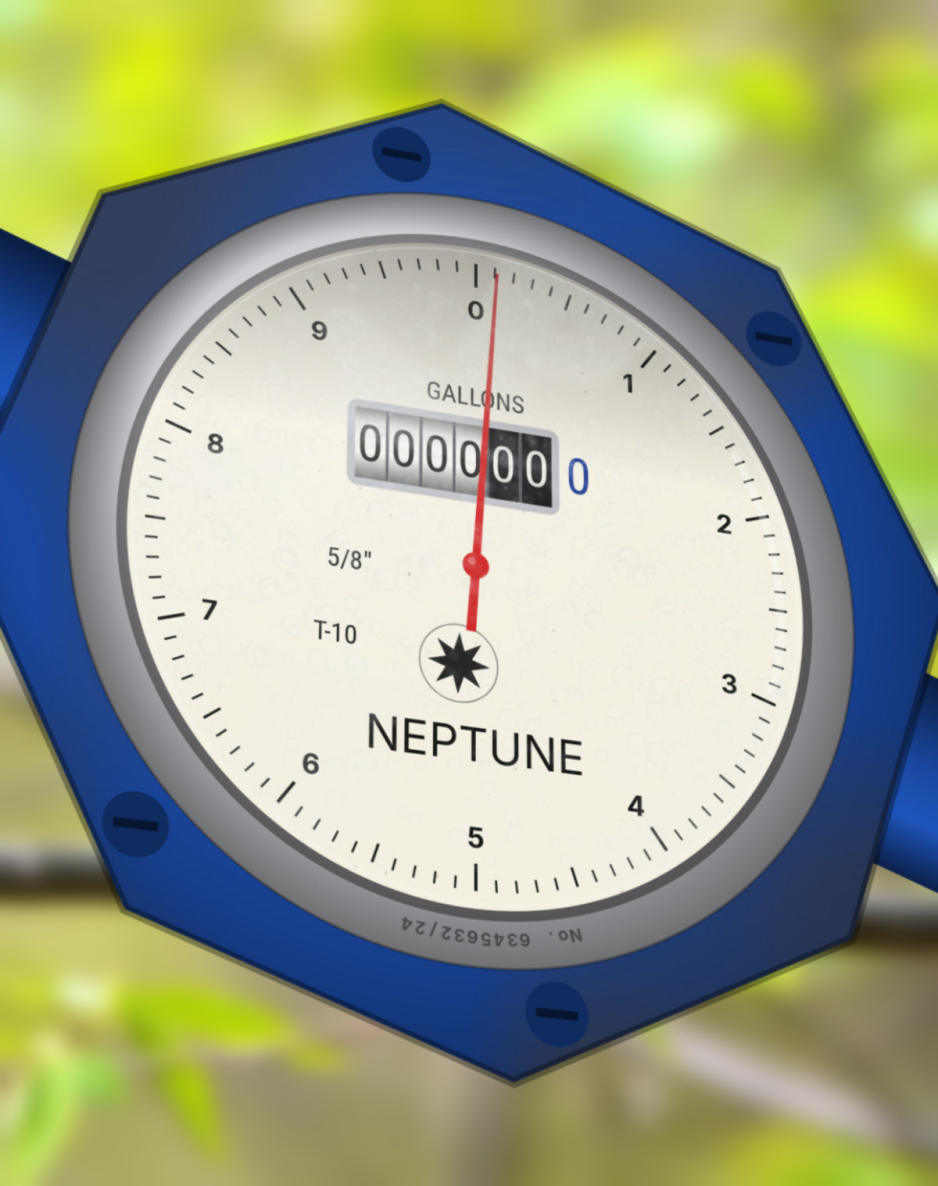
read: {"value": 0.1, "unit": "gal"}
